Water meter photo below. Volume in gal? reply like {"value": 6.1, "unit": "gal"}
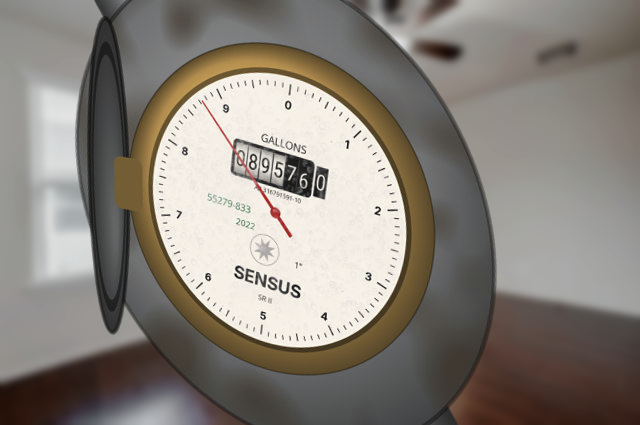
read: {"value": 895758.7, "unit": "gal"}
